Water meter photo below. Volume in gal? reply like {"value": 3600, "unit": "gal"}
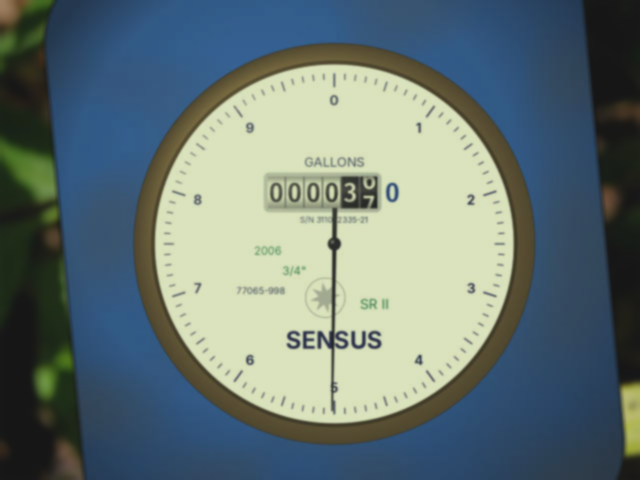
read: {"value": 365.0, "unit": "gal"}
